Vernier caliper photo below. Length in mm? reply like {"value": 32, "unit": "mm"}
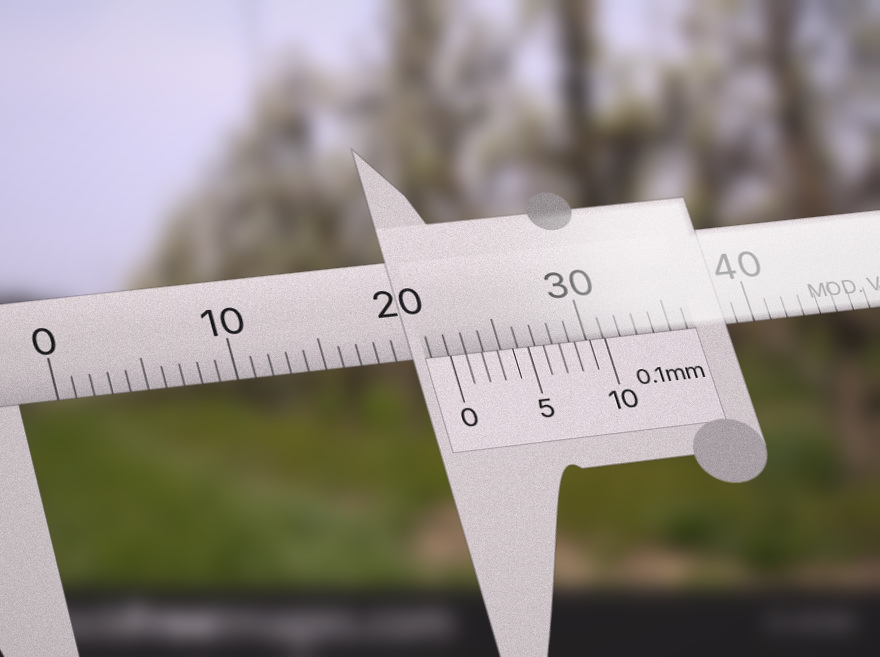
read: {"value": 22.1, "unit": "mm"}
